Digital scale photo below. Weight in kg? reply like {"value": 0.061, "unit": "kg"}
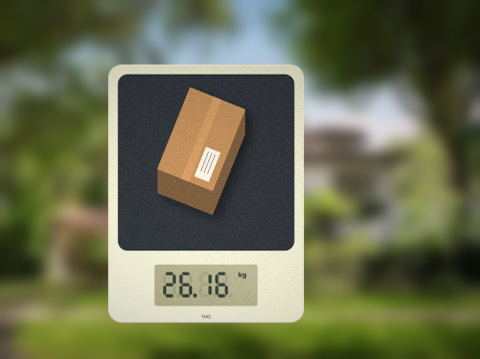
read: {"value": 26.16, "unit": "kg"}
